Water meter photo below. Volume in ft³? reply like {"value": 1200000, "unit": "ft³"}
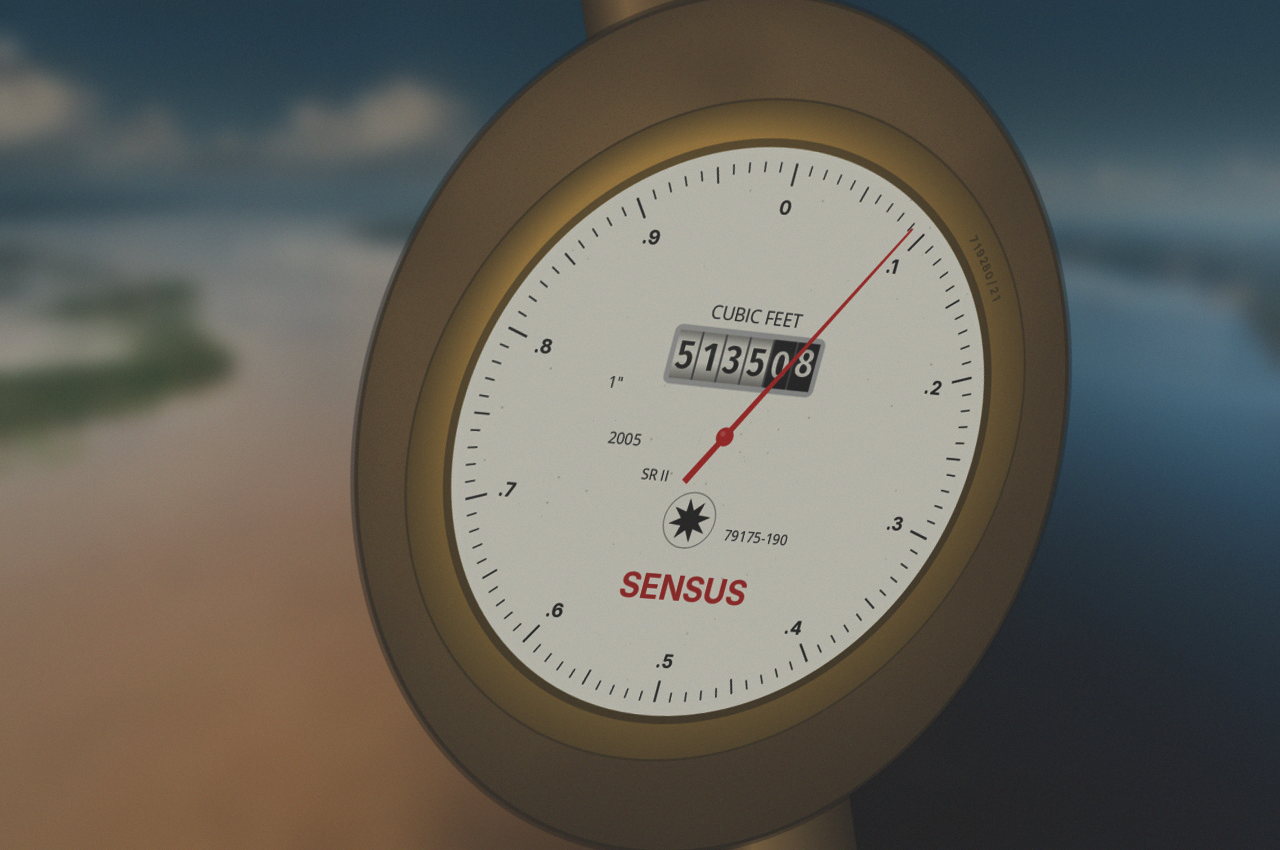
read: {"value": 513508.09, "unit": "ft³"}
